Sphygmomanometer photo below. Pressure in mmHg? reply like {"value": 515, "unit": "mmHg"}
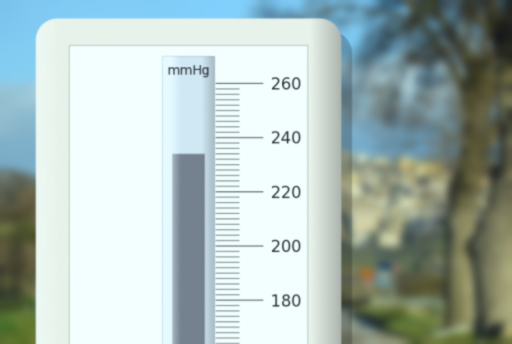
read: {"value": 234, "unit": "mmHg"}
